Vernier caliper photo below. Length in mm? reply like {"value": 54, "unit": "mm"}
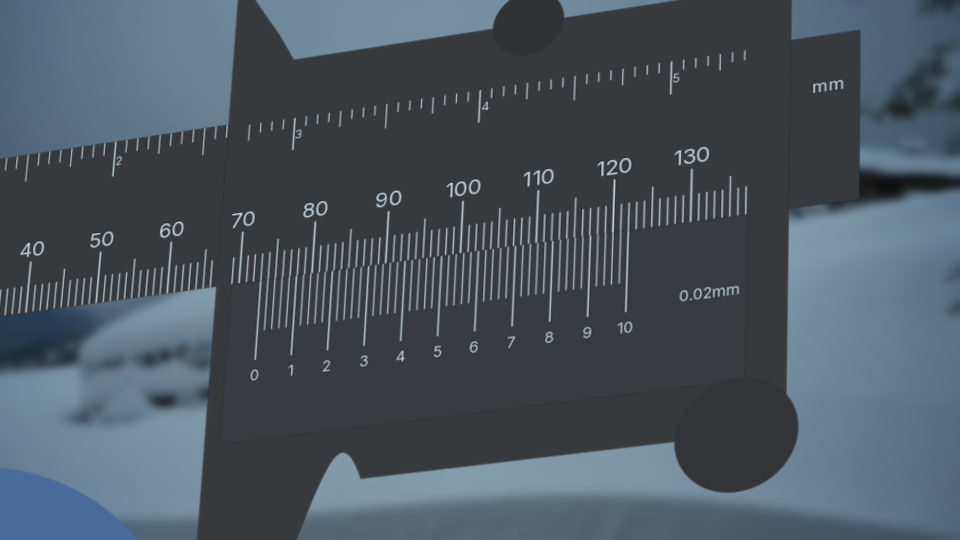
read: {"value": 73.0, "unit": "mm"}
